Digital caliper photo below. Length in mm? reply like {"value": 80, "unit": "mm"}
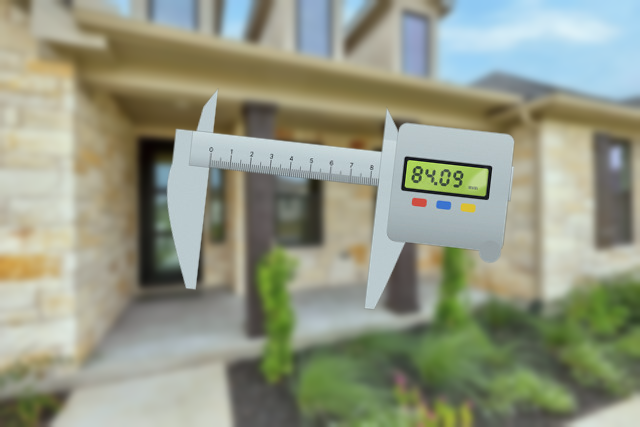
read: {"value": 84.09, "unit": "mm"}
